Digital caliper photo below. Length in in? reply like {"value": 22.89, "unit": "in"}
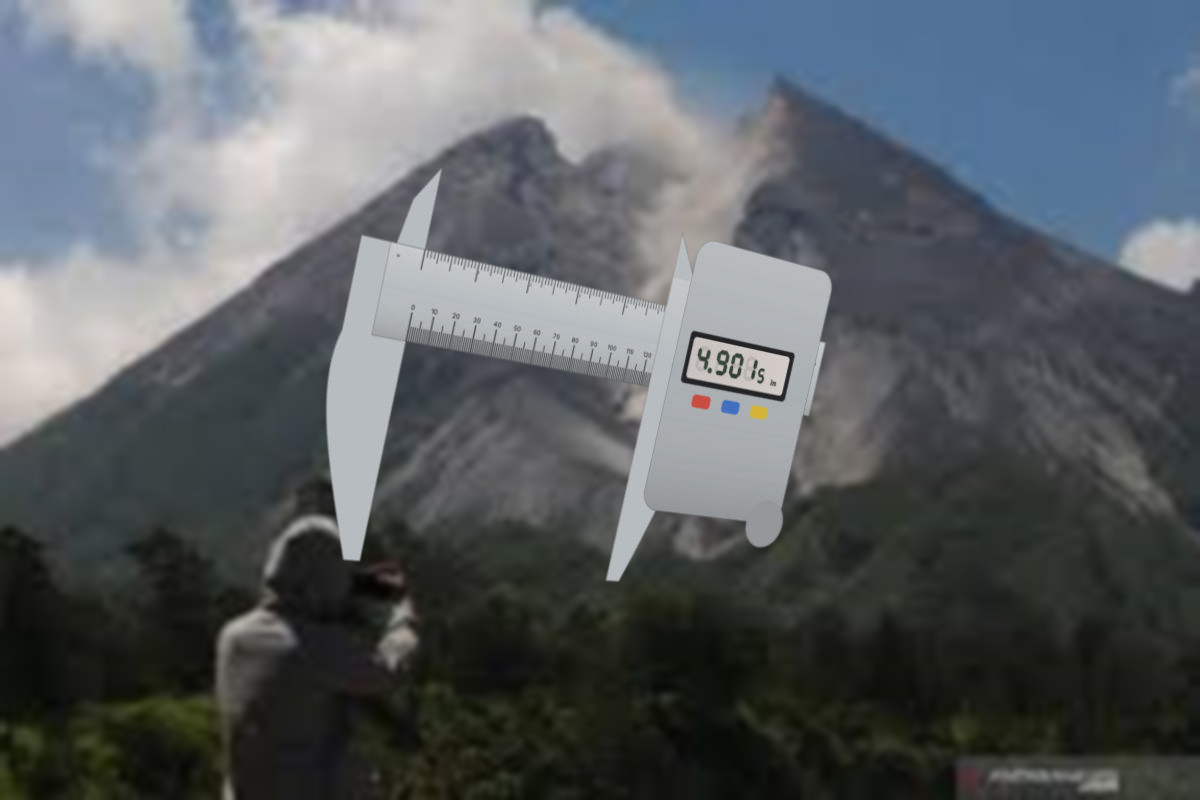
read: {"value": 4.9015, "unit": "in"}
